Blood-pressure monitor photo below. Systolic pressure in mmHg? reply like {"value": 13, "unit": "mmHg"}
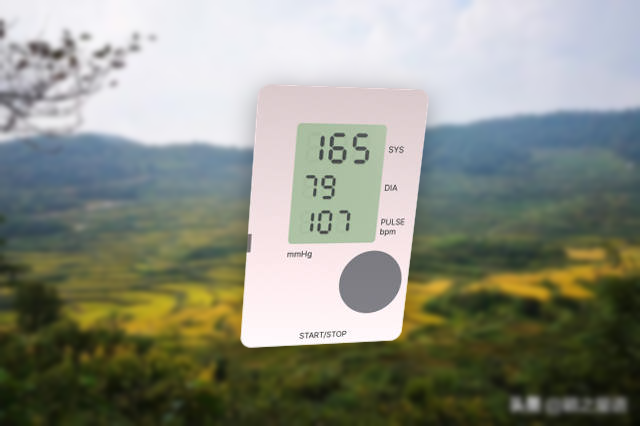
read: {"value": 165, "unit": "mmHg"}
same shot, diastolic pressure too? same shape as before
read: {"value": 79, "unit": "mmHg"}
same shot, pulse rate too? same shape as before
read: {"value": 107, "unit": "bpm"}
